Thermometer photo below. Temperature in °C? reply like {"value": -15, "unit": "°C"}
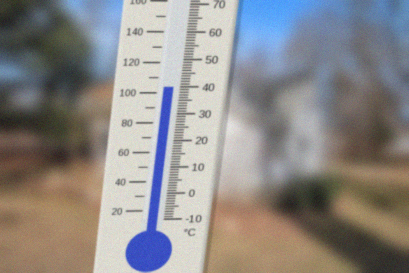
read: {"value": 40, "unit": "°C"}
